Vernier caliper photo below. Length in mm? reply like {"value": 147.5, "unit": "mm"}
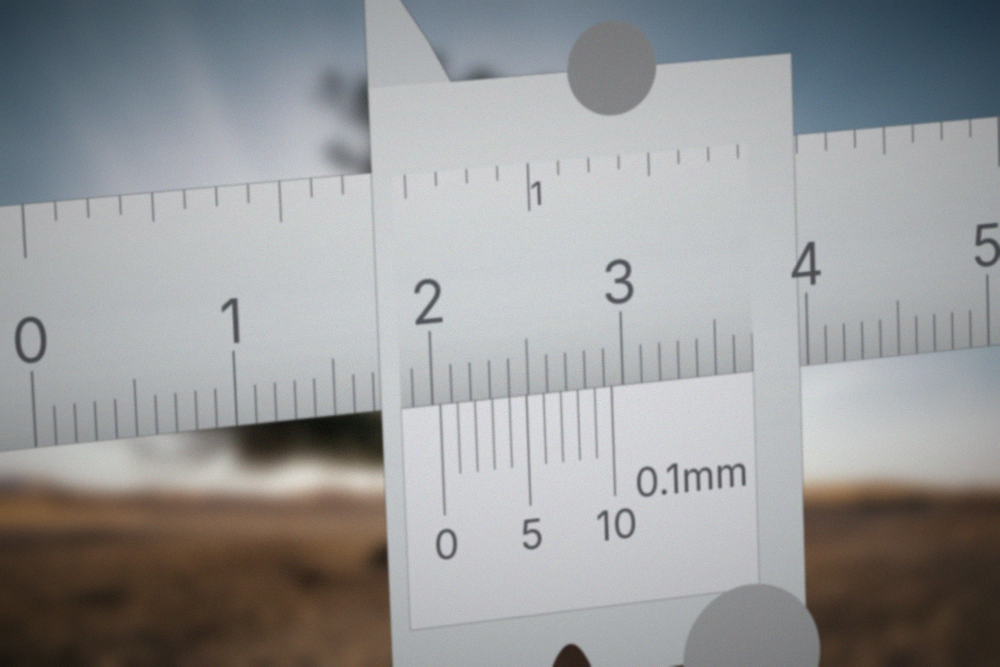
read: {"value": 20.4, "unit": "mm"}
